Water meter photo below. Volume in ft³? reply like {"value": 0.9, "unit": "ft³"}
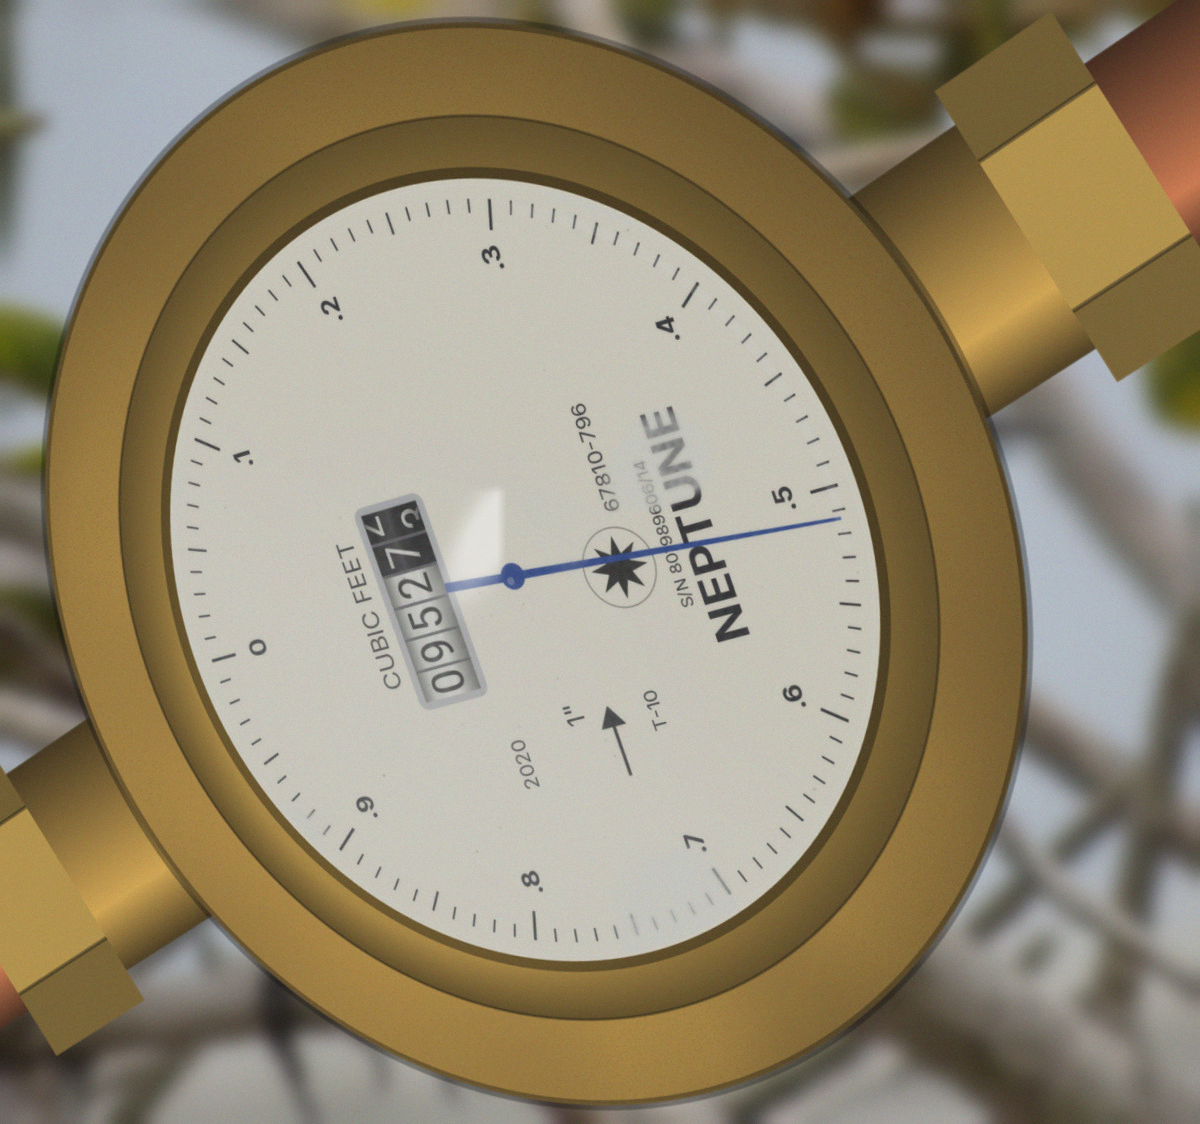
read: {"value": 95272.51, "unit": "ft³"}
